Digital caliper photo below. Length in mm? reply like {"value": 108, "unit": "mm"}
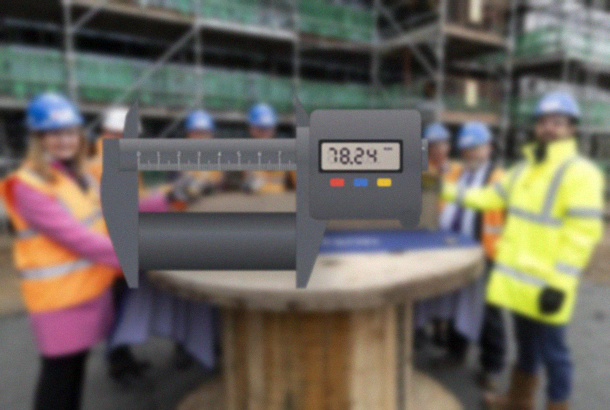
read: {"value": 78.24, "unit": "mm"}
